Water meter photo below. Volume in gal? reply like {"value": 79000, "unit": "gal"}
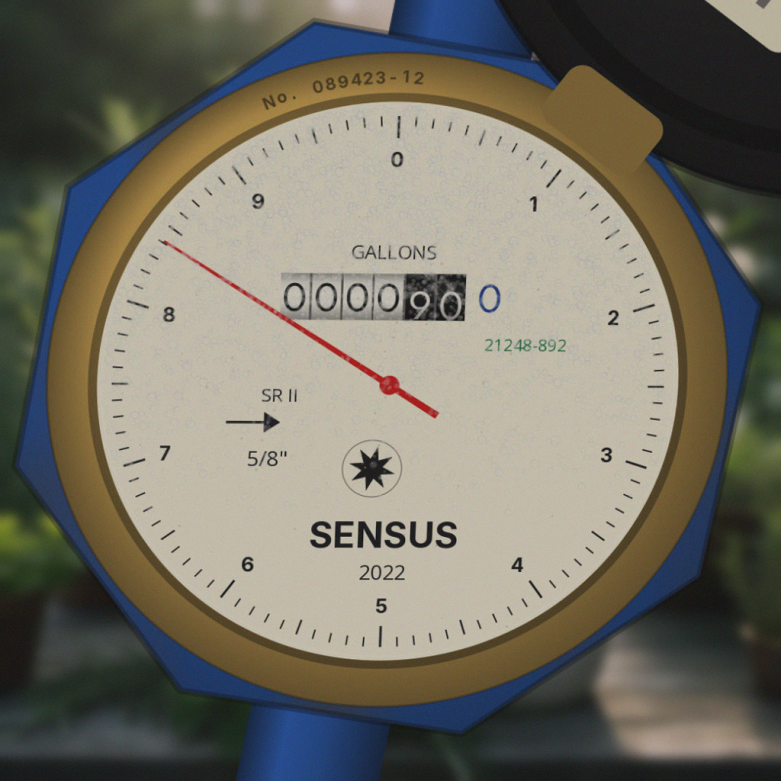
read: {"value": 898.4, "unit": "gal"}
